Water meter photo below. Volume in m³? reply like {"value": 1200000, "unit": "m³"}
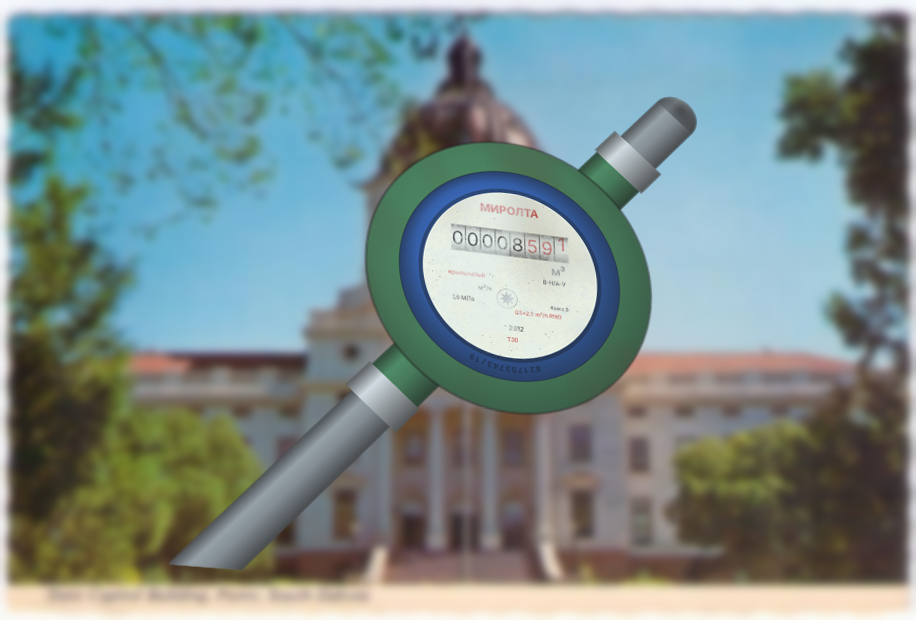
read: {"value": 8.591, "unit": "m³"}
